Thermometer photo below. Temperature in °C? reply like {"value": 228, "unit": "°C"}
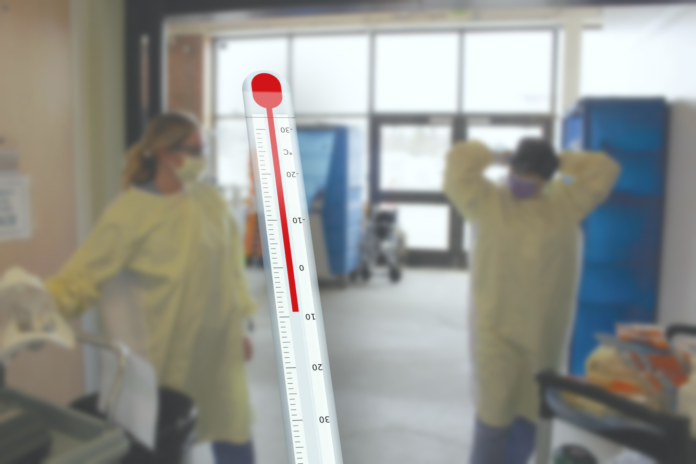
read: {"value": 9, "unit": "°C"}
